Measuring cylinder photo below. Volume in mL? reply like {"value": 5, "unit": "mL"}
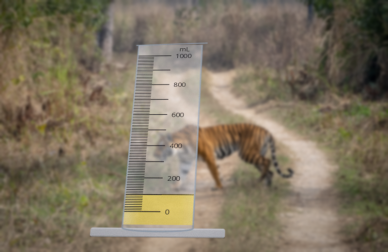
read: {"value": 100, "unit": "mL"}
